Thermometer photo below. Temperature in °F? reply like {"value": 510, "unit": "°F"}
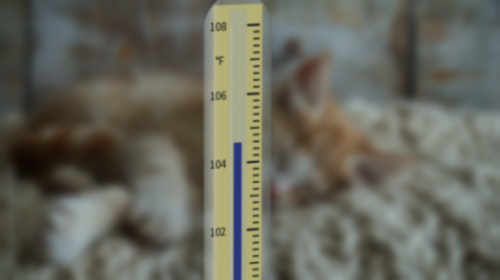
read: {"value": 104.6, "unit": "°F"}
